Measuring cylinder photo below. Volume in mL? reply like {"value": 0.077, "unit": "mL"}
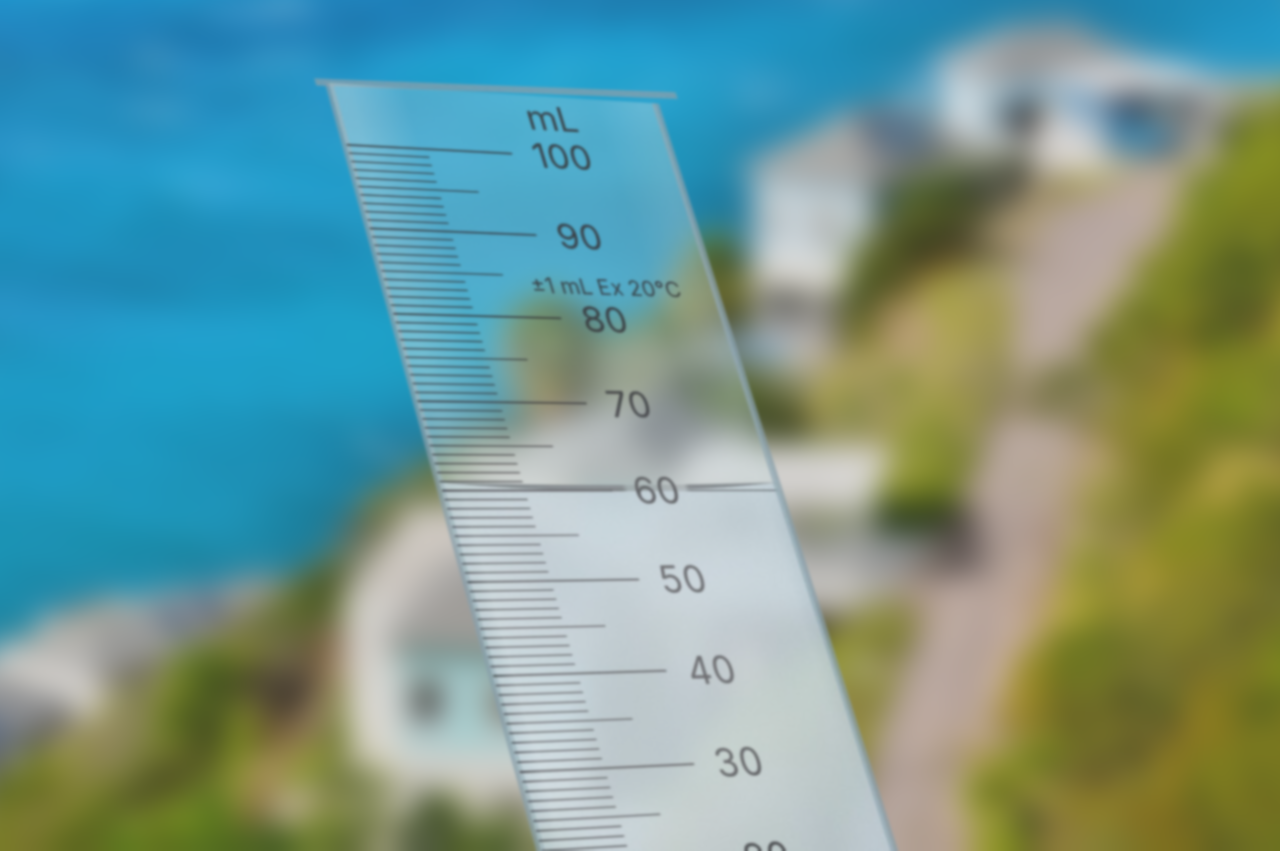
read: {"value": 60, "unit": "mL"}
